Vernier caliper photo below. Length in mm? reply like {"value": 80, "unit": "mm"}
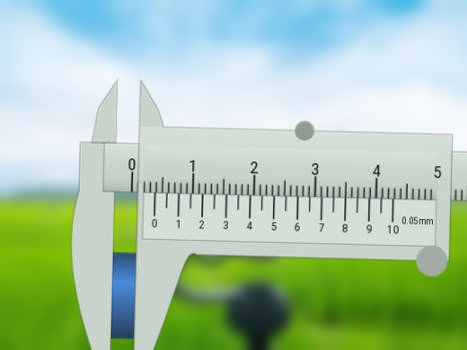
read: {"value": 3.8, "unit": "mm"}
